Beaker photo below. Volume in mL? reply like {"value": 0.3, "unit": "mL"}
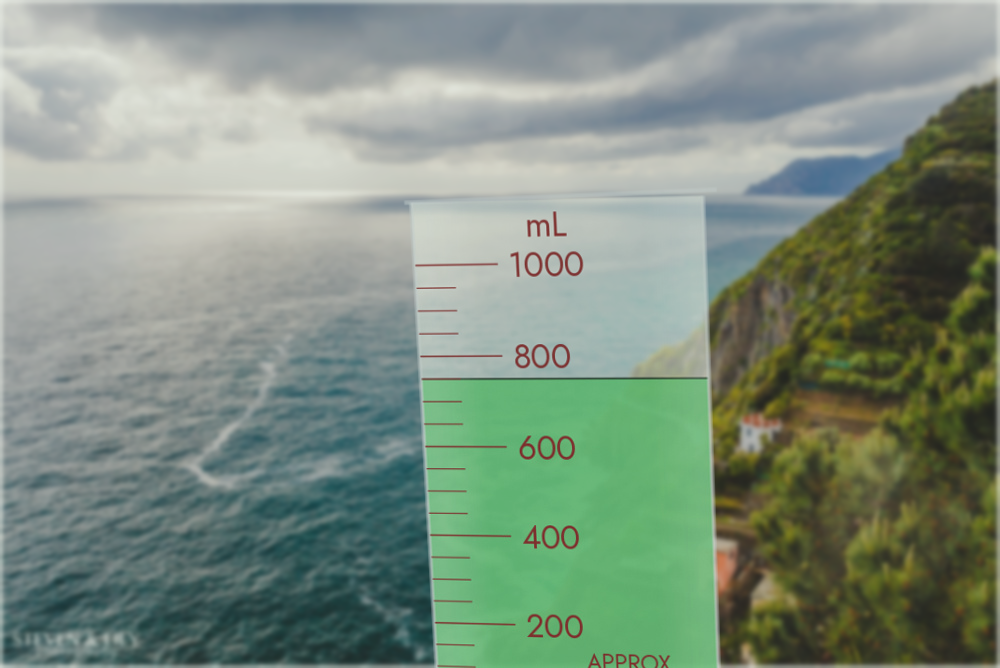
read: {"value": 750, "unit": "mL"}
